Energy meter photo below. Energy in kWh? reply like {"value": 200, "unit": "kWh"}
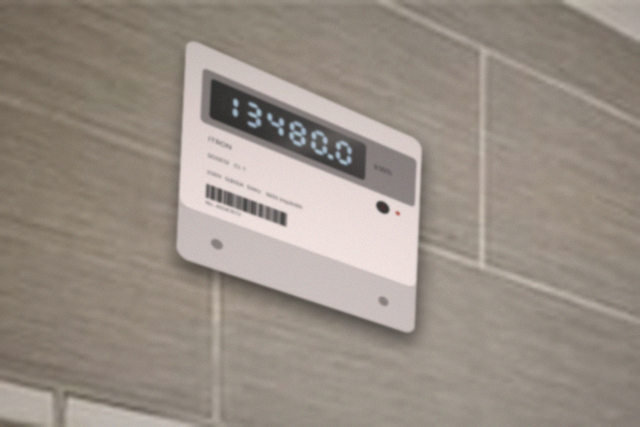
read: {"value": 13480.0, "unit": "kWh"}
